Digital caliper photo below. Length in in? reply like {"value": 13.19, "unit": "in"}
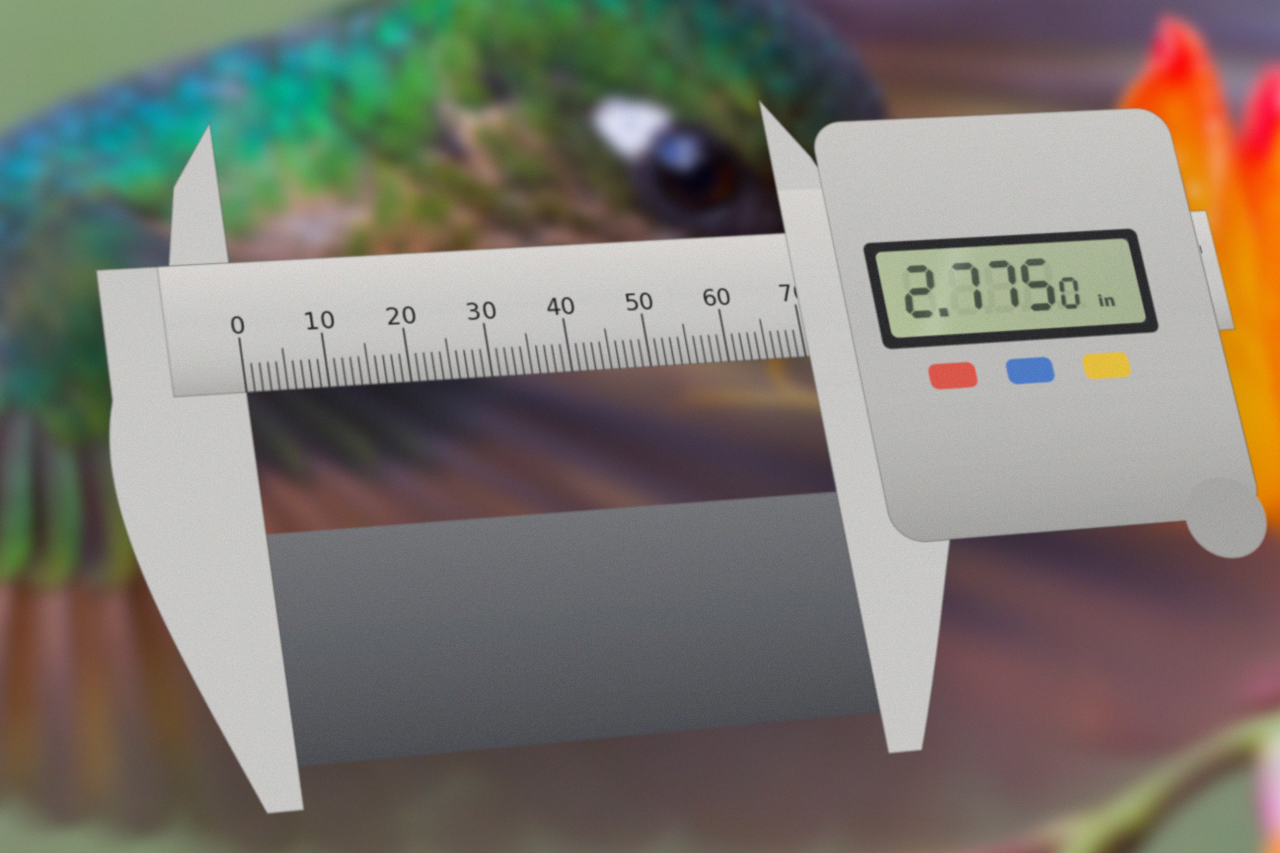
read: {"value": 2.7750, "unit": "in"}
